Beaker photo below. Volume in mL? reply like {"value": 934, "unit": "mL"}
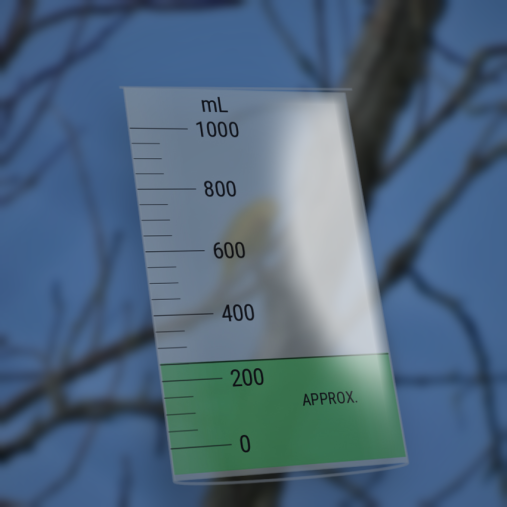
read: {"value": 250, "unit": "mL"}
